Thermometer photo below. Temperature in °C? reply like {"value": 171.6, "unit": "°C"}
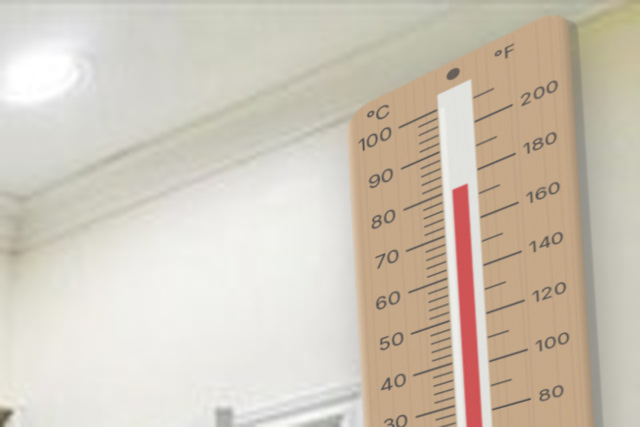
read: {"value": 80, "unit": "°C"}
